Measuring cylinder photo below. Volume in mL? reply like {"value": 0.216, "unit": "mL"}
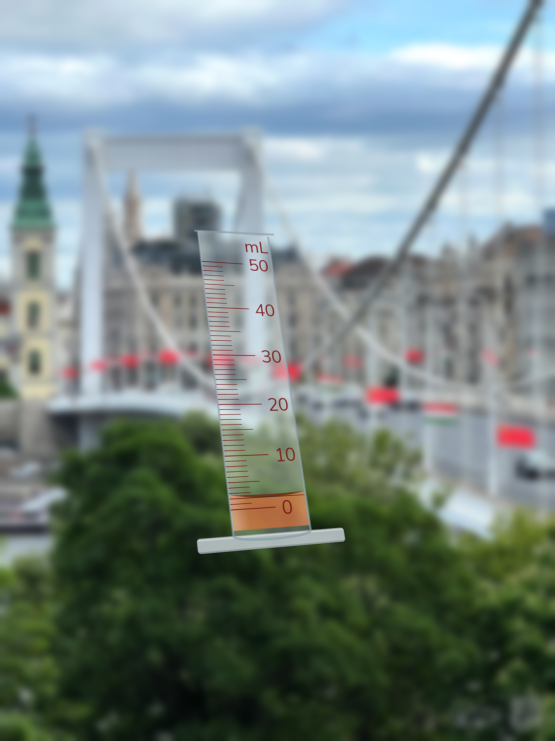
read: {"value": 2, "unit": "mL"}
